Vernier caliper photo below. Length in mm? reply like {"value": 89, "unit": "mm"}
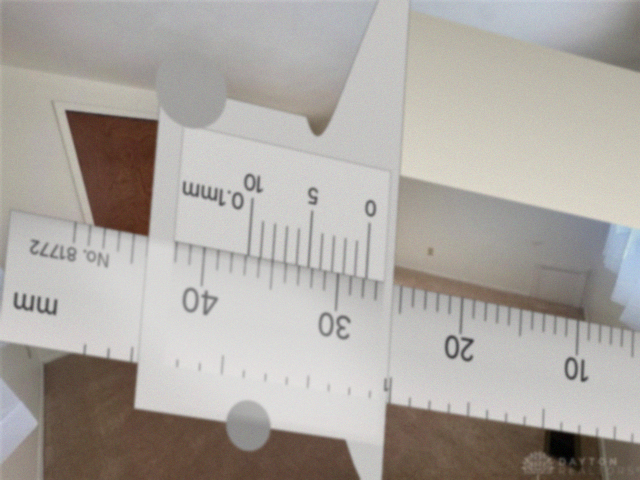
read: {"value": 27.8, "unit": "mm"}
